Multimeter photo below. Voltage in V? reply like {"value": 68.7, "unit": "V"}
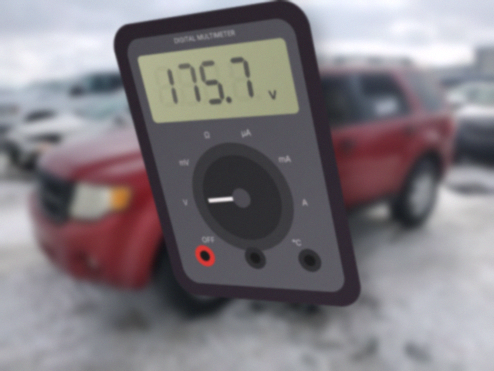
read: {"value": 175.7, "unit": "V"}
